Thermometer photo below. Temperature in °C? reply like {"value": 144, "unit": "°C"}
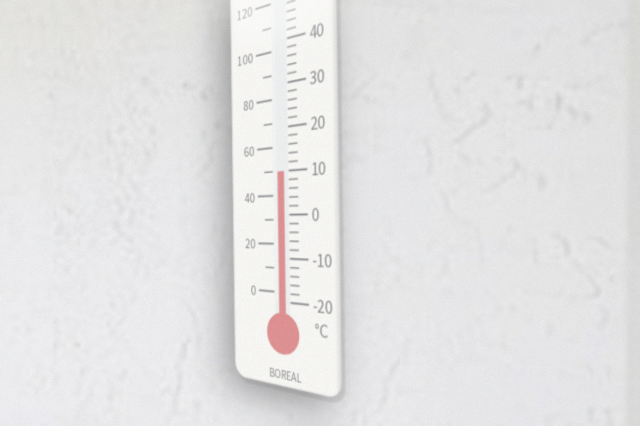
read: {"value": 10, "unit": "°C"}
